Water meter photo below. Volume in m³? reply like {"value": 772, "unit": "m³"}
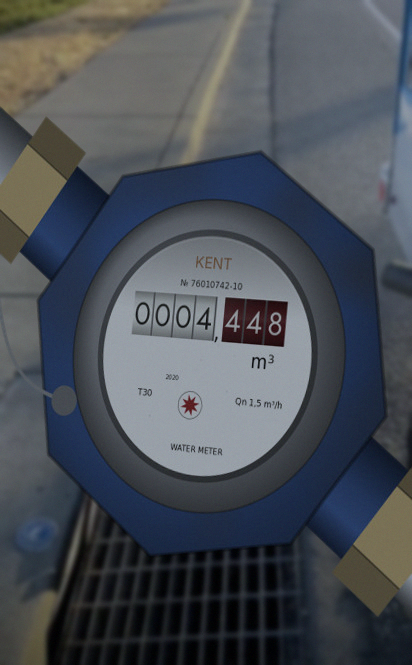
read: {"value": 4.448, "unit": "m³"}
